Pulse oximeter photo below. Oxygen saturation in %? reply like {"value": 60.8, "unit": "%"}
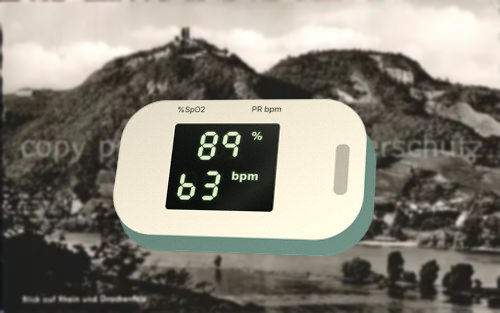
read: {"value": 89, "unit": "%"}
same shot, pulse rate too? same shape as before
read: {"value": 63, "unit": "bpm"}
